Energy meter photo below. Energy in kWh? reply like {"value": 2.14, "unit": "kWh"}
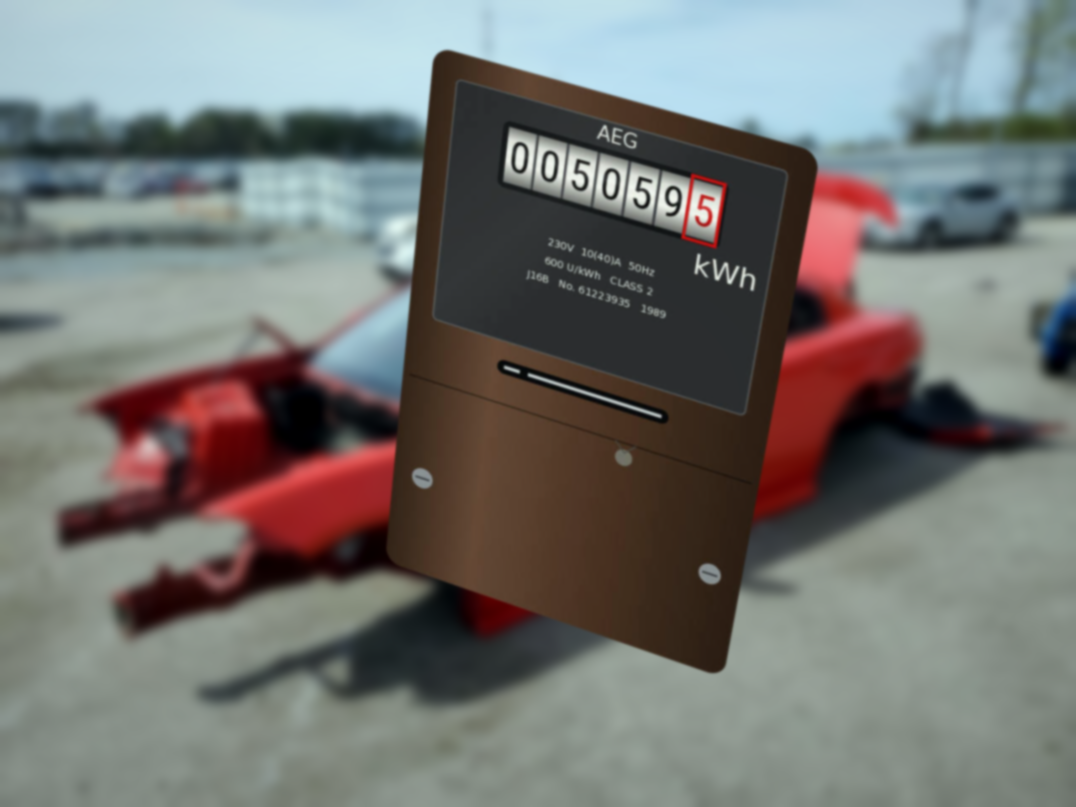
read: {"value": 5059.5, "unit": "kWh"}
